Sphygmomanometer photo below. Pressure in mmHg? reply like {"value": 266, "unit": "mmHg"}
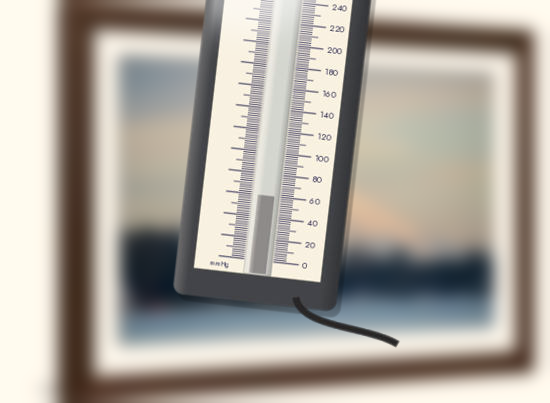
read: {"value": 60, "unit": "mmHg"}
